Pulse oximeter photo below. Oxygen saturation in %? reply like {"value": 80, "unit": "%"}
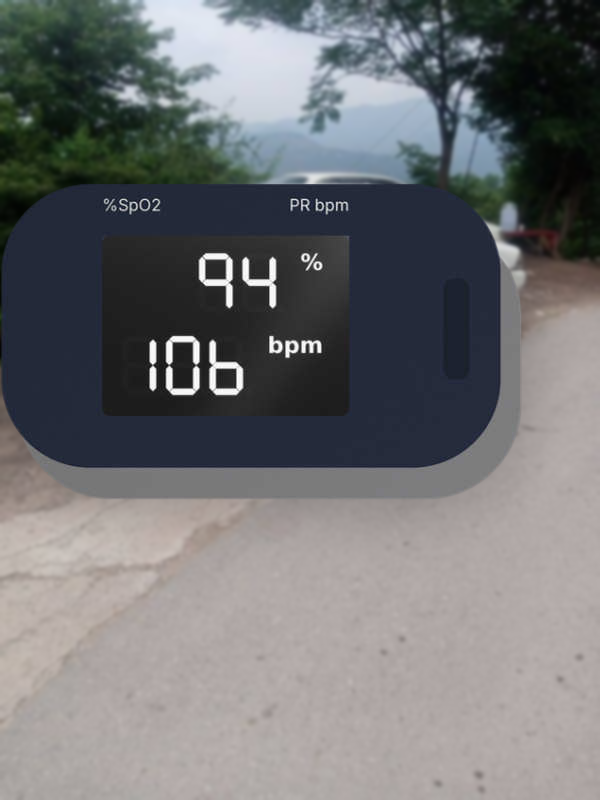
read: {"value": 94, "unit": "%"}
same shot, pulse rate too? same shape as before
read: {"value": 106, "unit": "bpm"}
